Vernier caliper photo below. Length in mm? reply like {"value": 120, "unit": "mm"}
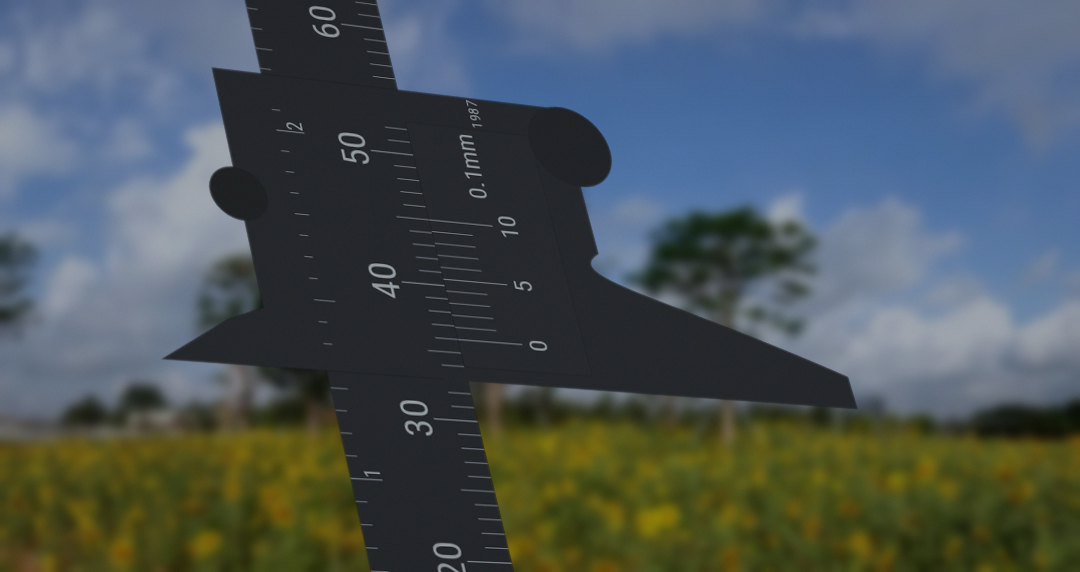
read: {"value": 36.0, "unit": "mm"}
